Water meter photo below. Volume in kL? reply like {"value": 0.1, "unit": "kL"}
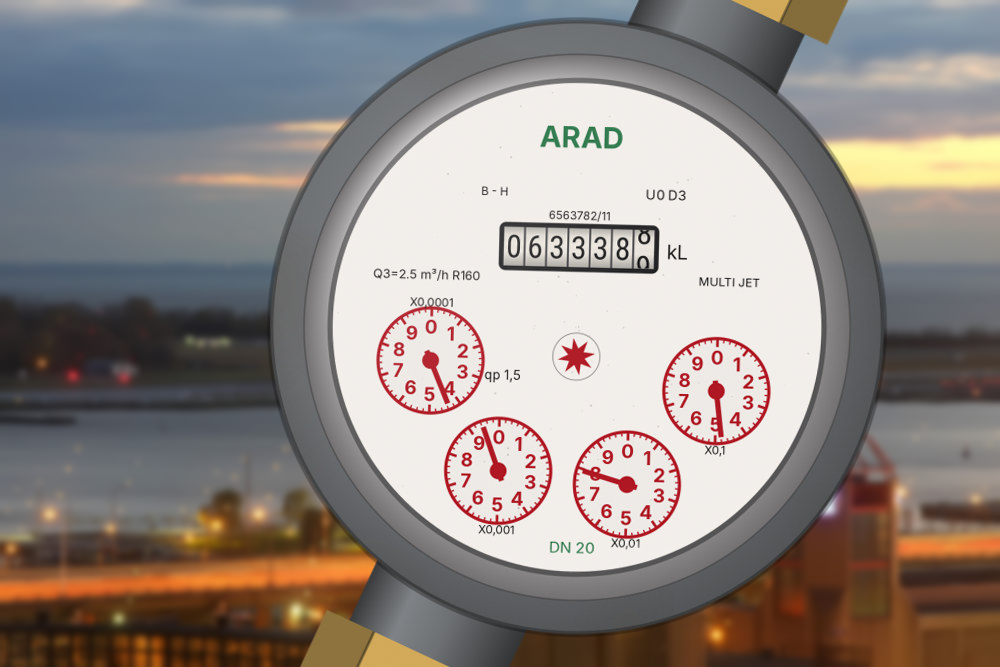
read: {"value": 633388.4794, "unit": "kL"}
